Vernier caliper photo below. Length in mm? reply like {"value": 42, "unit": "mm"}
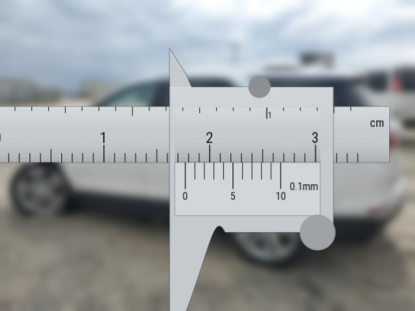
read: {"value": 17.7, "unit": "mm"}
